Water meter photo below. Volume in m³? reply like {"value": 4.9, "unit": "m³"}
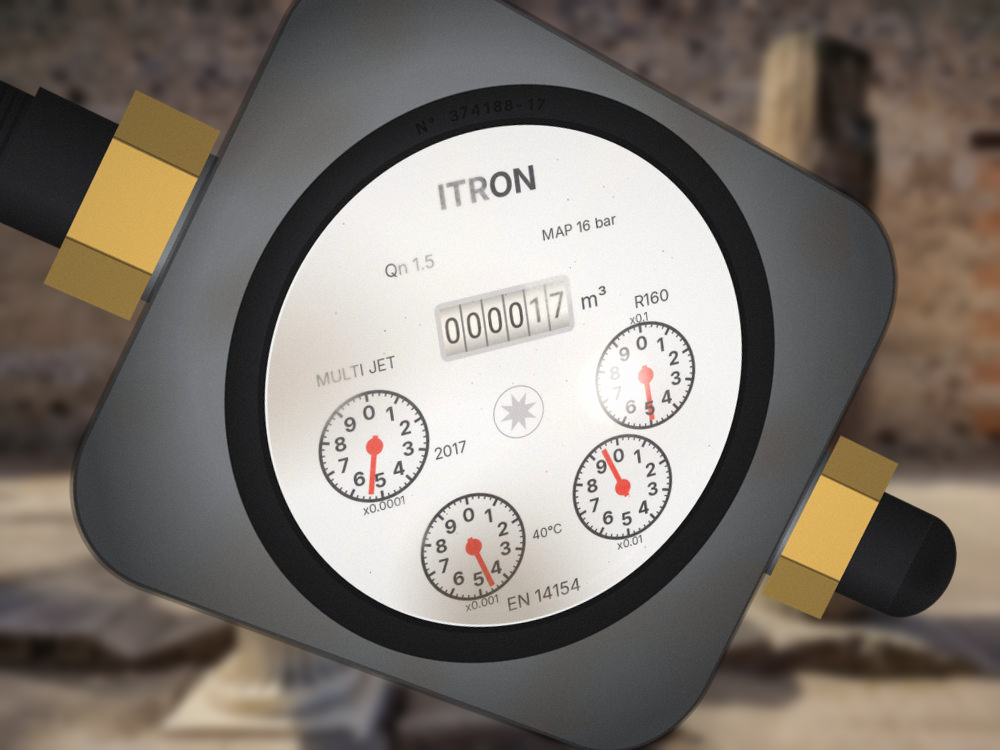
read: {"value": 17.4945, "unit": "m³"}
